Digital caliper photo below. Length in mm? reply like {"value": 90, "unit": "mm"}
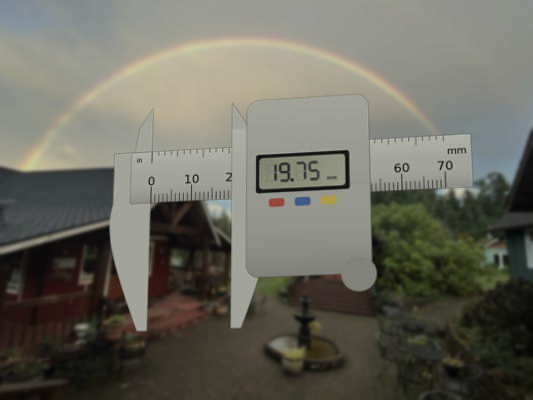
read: {"value": 19.75, "unit": "mm"}
